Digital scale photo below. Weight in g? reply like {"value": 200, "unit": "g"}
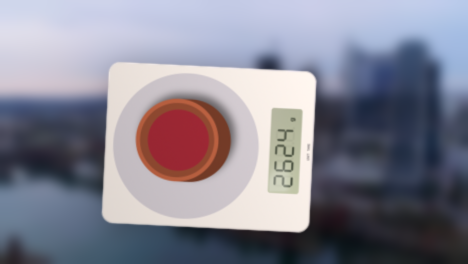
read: {"value": 2624, "unit": "g"}
